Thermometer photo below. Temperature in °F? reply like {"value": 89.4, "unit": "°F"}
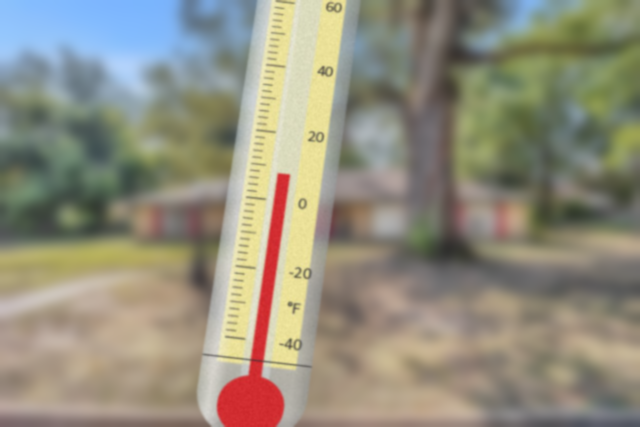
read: {"value": 8, "unit": "°F"}
